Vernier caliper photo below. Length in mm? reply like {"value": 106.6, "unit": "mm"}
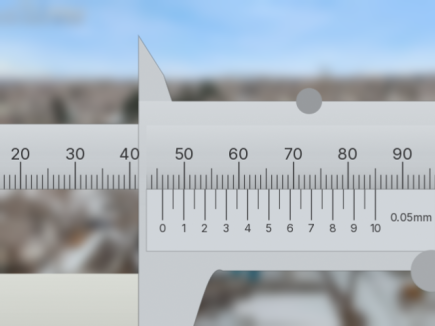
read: {"value": 46.0, "unit": "mm"}
